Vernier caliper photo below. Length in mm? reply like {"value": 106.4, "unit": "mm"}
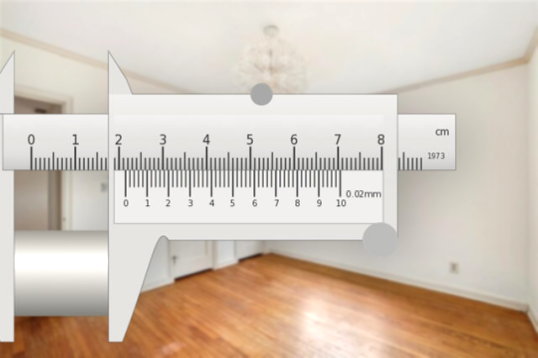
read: {"value": 21.5, "unit": "mm"}
